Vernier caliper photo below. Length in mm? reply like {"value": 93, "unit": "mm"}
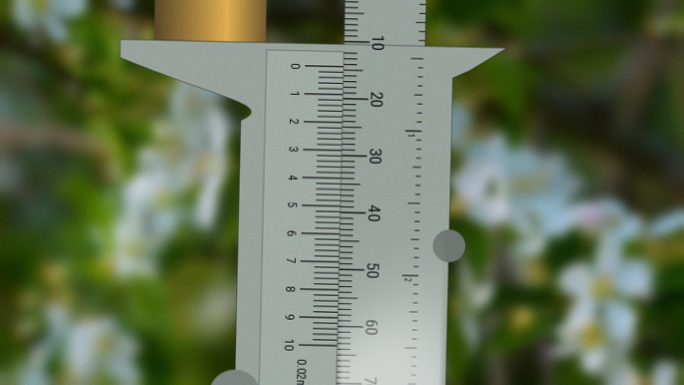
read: {"value": 14.4, "unit": "mm"}
